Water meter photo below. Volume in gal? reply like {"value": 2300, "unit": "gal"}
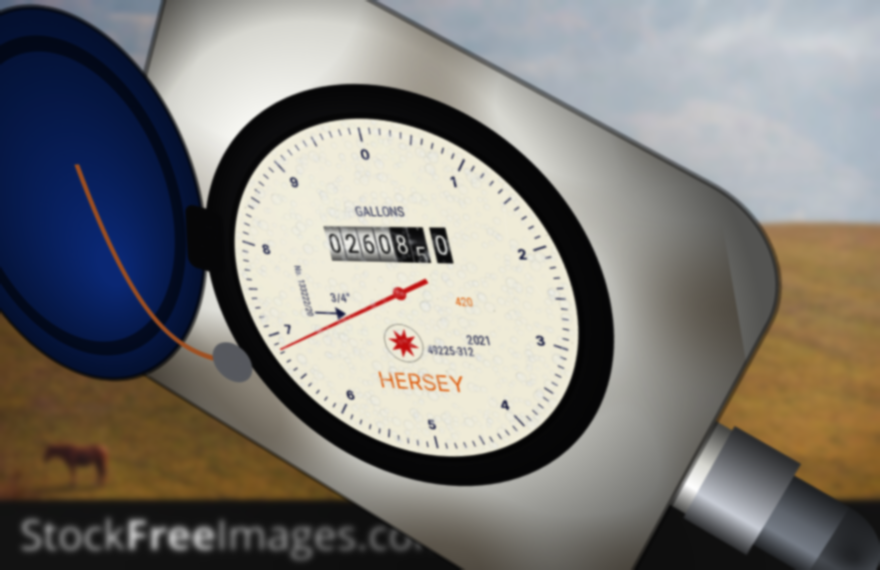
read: {"value": 260846.8, "unit": "gal"}
